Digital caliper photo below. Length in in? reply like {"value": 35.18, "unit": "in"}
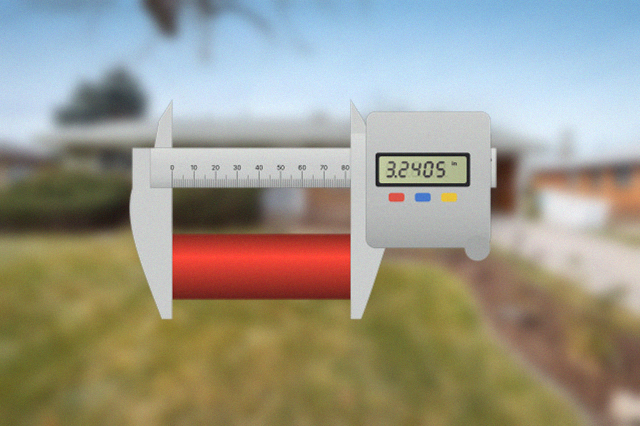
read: {"value": 3.2405, "unit": "in"}
